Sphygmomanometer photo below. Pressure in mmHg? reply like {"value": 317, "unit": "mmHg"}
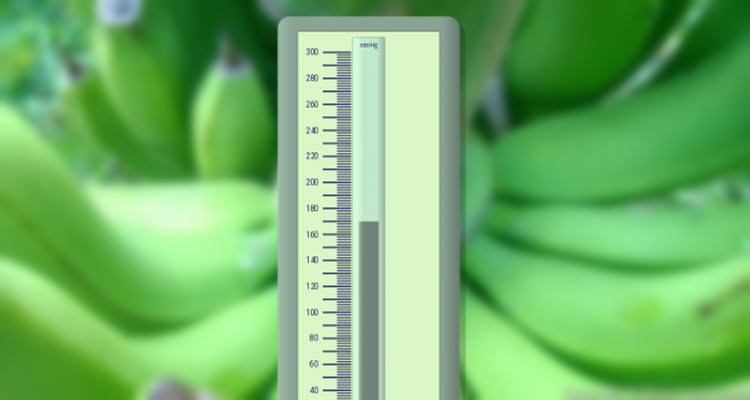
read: {"value": 170, "unit": "mmHg"}
